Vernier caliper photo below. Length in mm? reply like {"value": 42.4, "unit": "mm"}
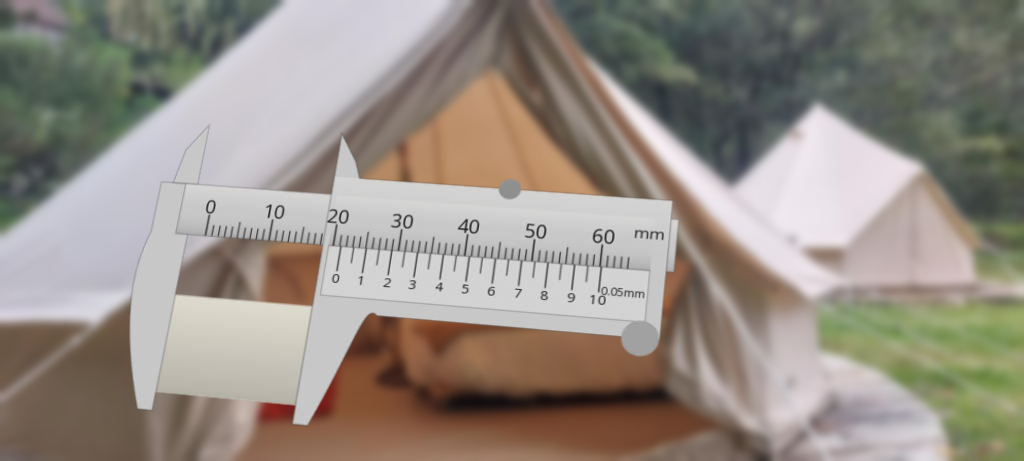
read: {"value": 21.2, "unit": "mm"}
